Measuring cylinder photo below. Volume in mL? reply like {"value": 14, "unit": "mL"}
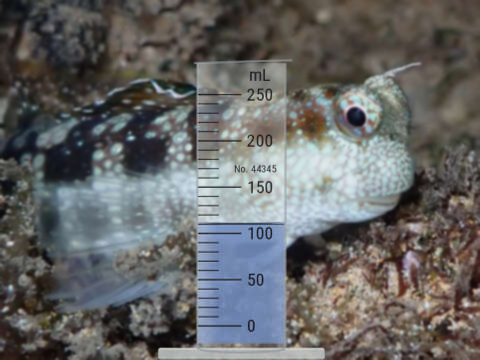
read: {"value": 110, "unit": "mL"}
